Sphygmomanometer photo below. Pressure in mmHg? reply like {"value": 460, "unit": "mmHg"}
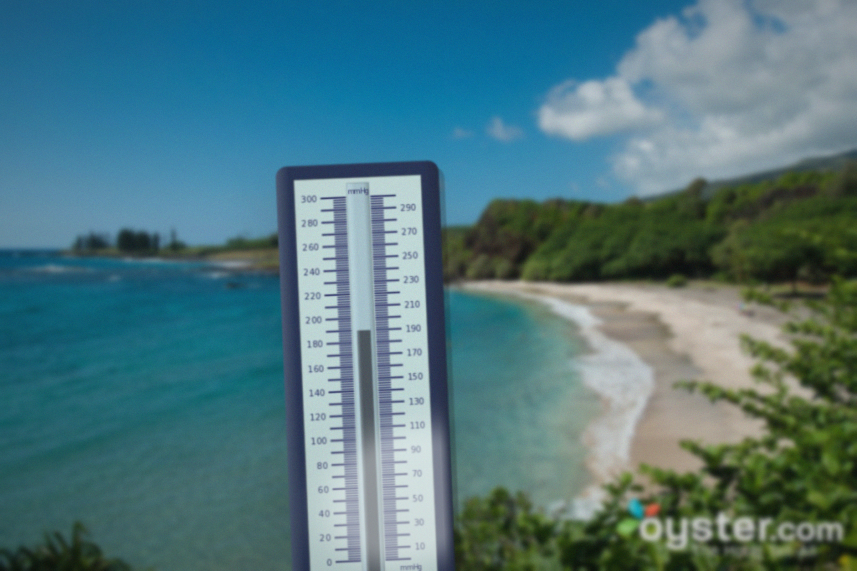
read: {"value": 190, "unit": "mmHg"}
